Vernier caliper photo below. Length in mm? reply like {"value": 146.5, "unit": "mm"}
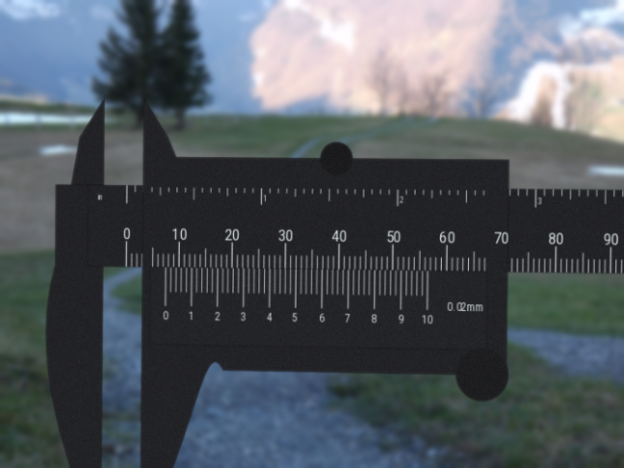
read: {"value": 7.5, "unit": "mm"}
